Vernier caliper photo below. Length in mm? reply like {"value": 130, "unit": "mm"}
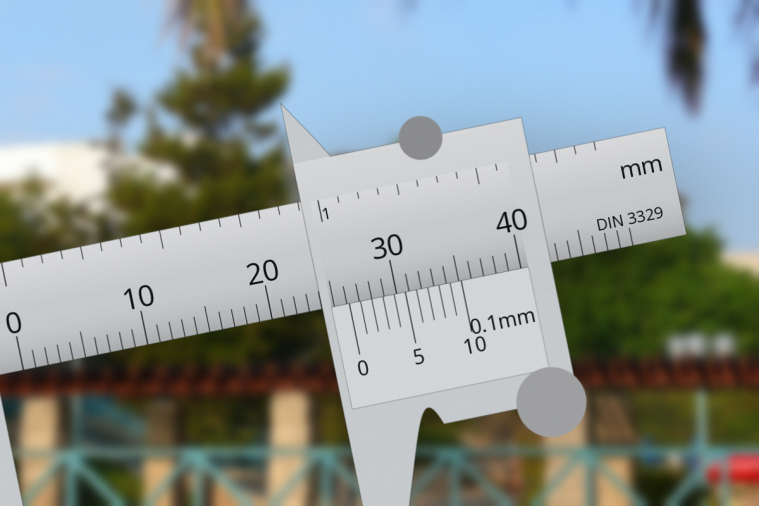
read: {"value": 26.2, "unit": "mm"}
